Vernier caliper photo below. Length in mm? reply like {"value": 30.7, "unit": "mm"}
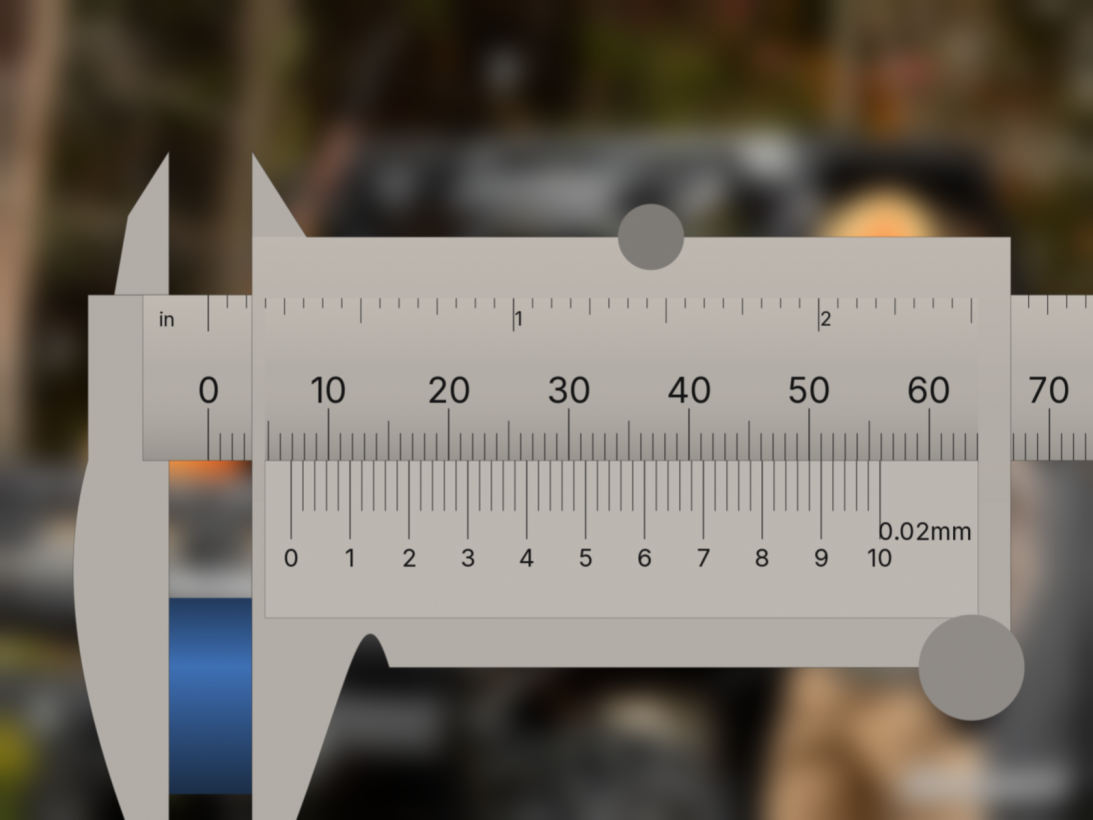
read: {"value": 6.9, "unit": "mm"}
